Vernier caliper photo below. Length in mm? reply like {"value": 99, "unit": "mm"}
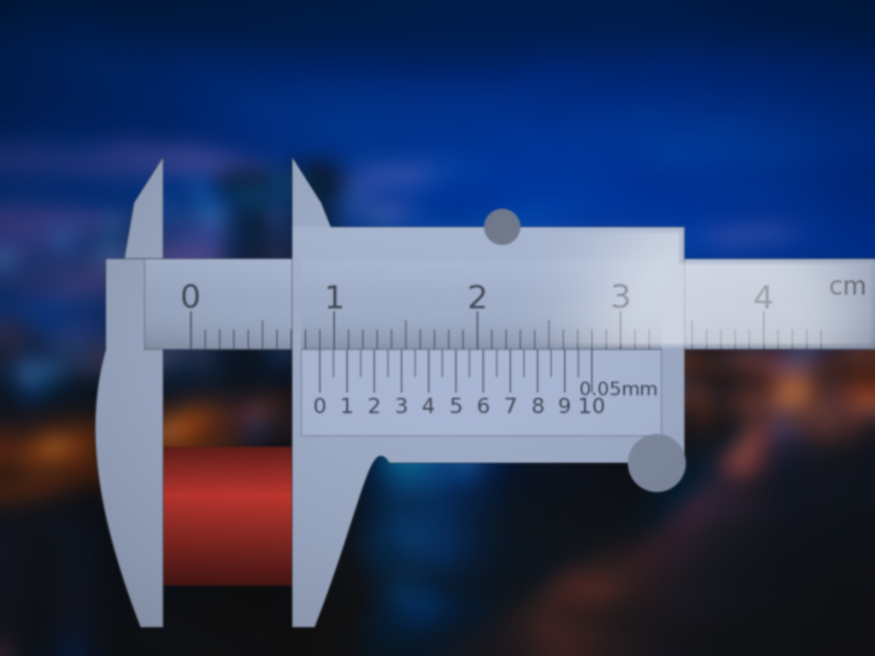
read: {"value": 9.0, "unit": "mm"}
